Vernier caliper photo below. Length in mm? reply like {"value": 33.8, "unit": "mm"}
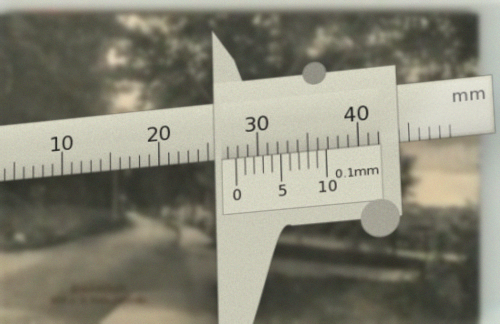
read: {"value": 27.8, "unit": "mm"}
